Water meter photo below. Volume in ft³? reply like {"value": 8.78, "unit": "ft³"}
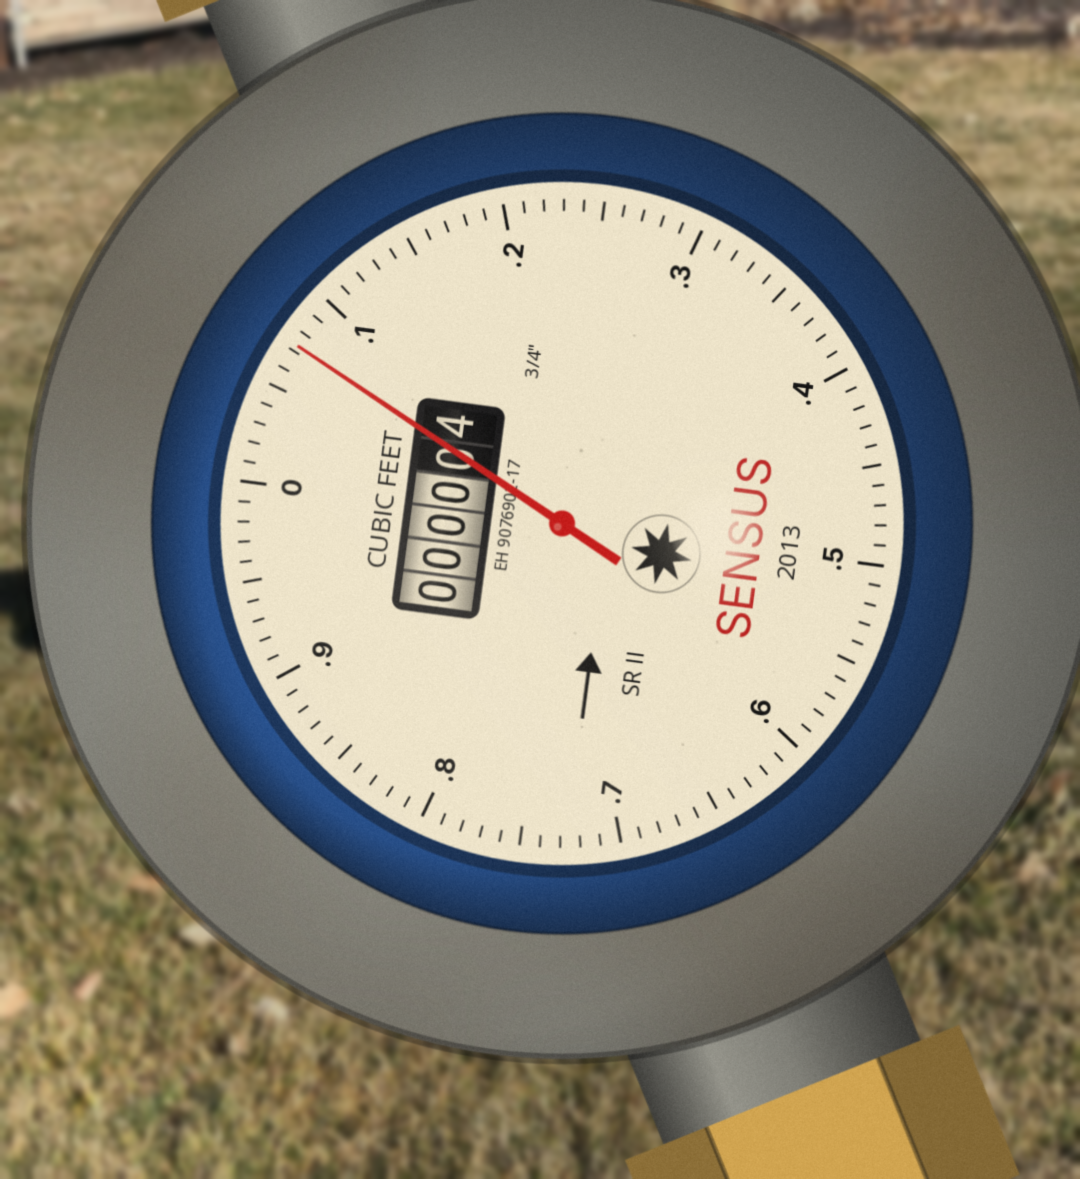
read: {"value": 4.07, "unit": "ft³"}
